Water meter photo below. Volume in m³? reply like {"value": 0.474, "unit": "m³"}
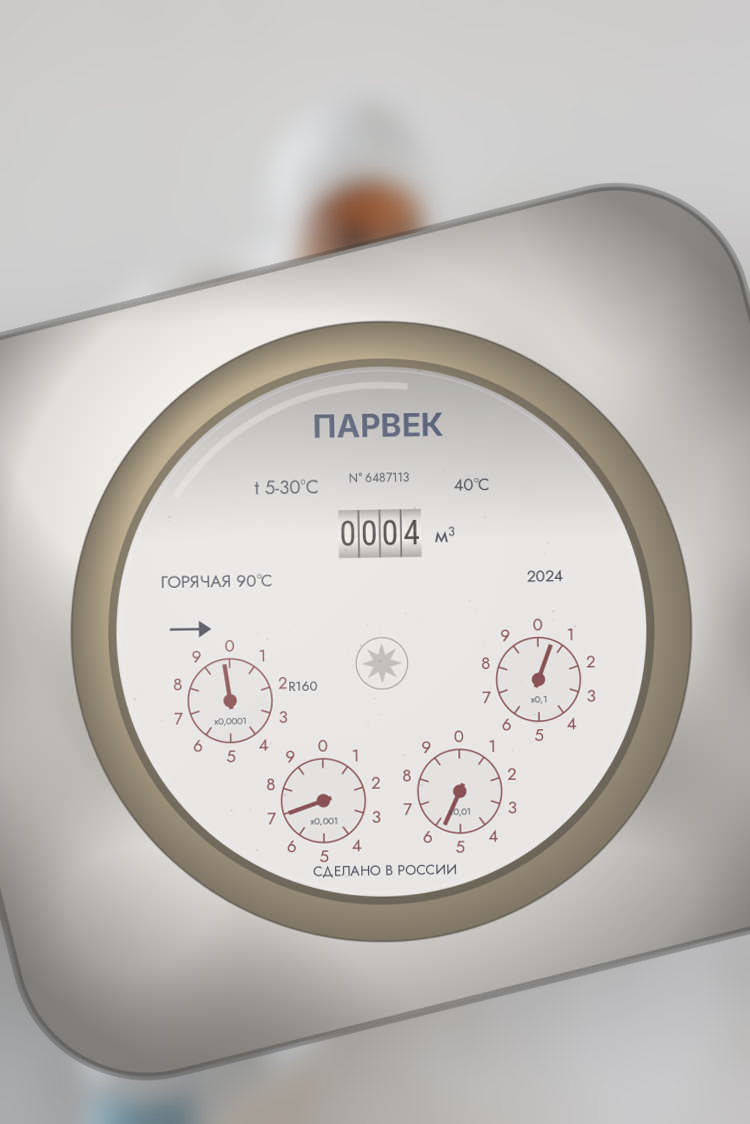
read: {"value": 4.0569, "unit": "m³"}
